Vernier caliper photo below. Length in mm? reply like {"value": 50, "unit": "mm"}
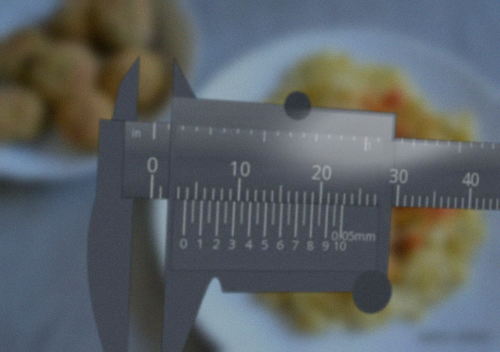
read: {"value": 3.8, "unit": "mm"}
